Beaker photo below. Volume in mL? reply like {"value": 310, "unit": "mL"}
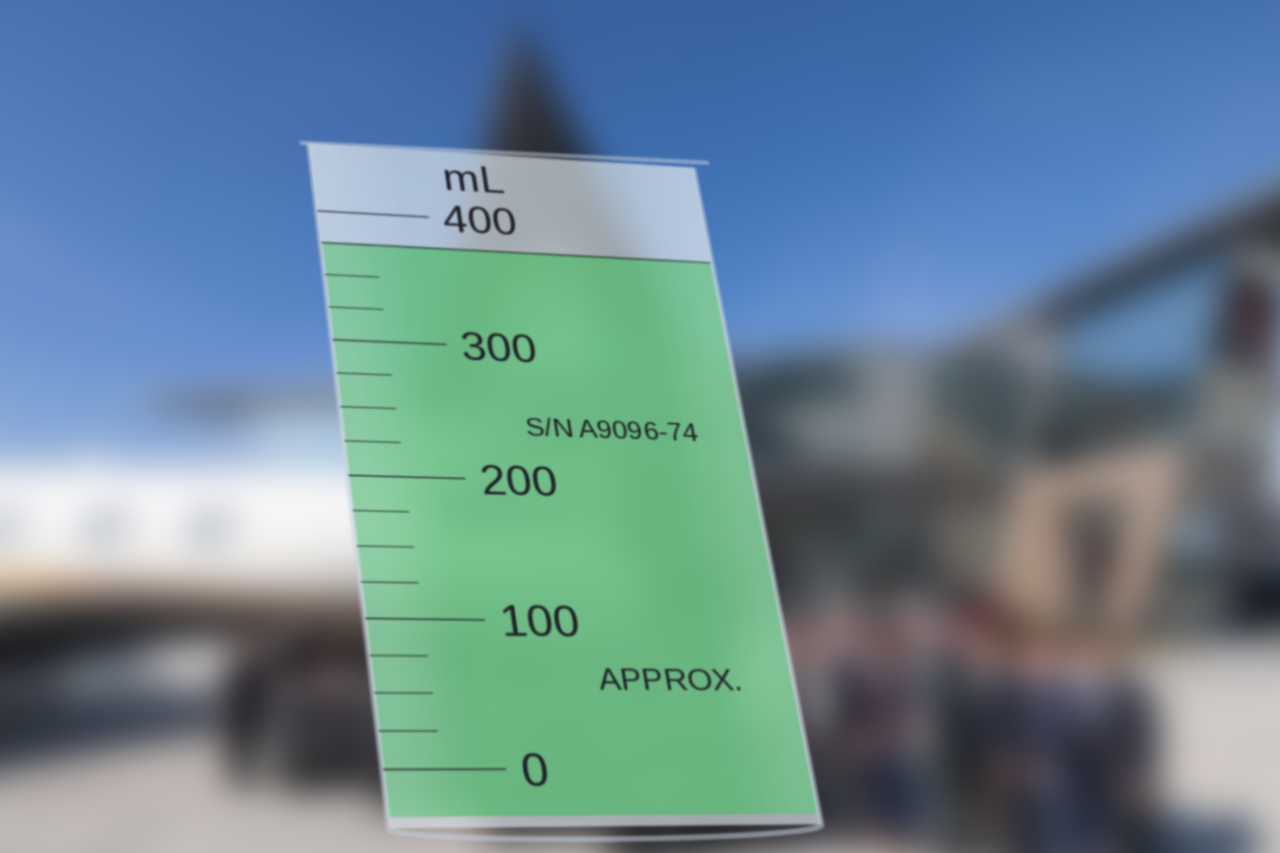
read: {"value": 375, "unit": "mL"}
